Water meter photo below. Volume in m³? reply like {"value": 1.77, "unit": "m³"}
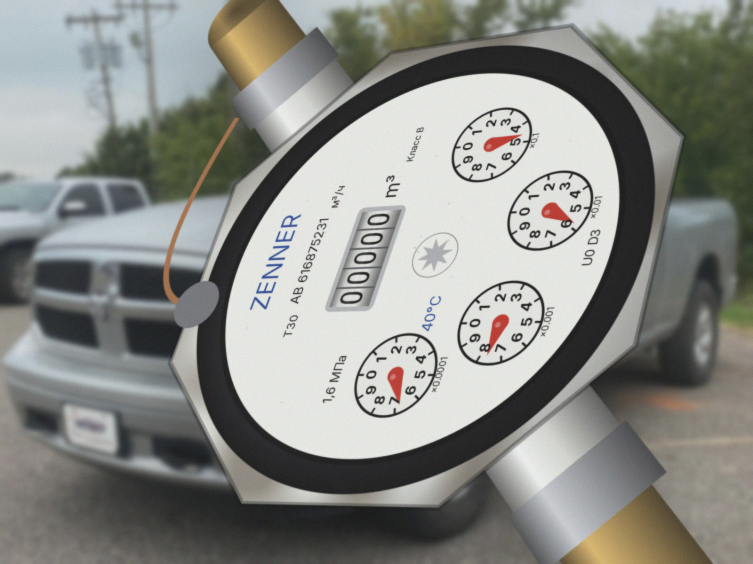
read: {"value": 0.4576, "unit": "m³"}
